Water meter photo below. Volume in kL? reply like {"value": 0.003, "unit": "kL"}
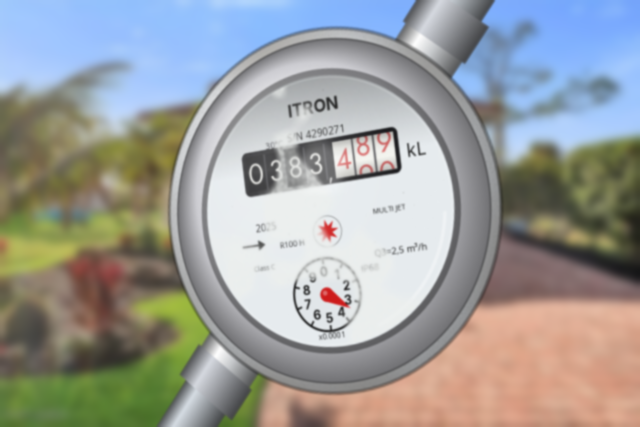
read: {"value": 383.4893, "unit": "kL"}
